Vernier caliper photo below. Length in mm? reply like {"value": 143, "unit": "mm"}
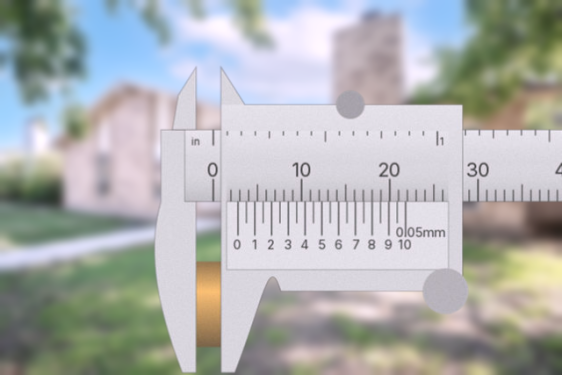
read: {"value": 2.8, "unit": "mm"}
